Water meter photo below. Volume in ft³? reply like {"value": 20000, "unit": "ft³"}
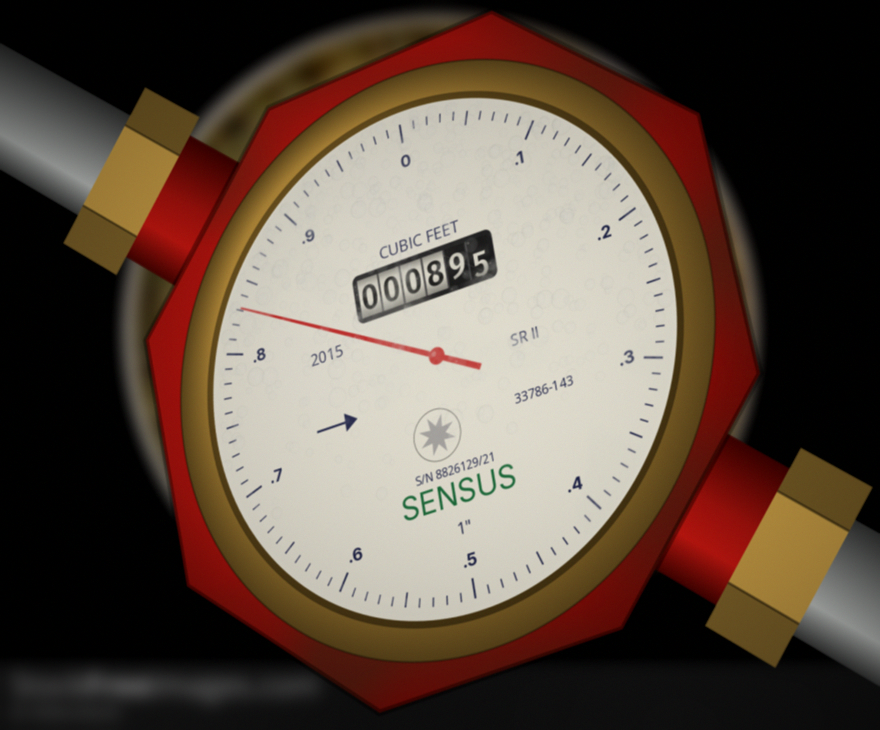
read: {"value": 894.83, "unit": "ft³"}
